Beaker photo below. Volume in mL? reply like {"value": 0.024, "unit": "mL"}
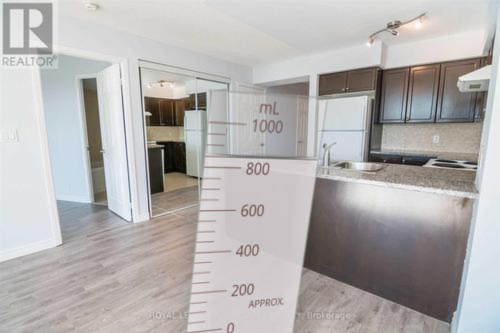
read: {"value": 850, "unit": "mL"}
